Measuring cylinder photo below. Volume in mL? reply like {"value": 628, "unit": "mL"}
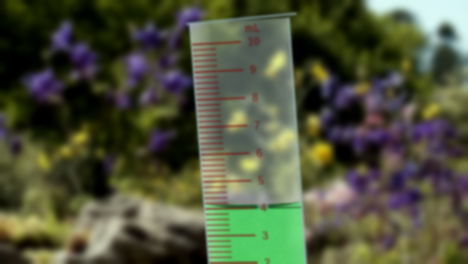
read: {"value": 4, "unit": "mL"}
